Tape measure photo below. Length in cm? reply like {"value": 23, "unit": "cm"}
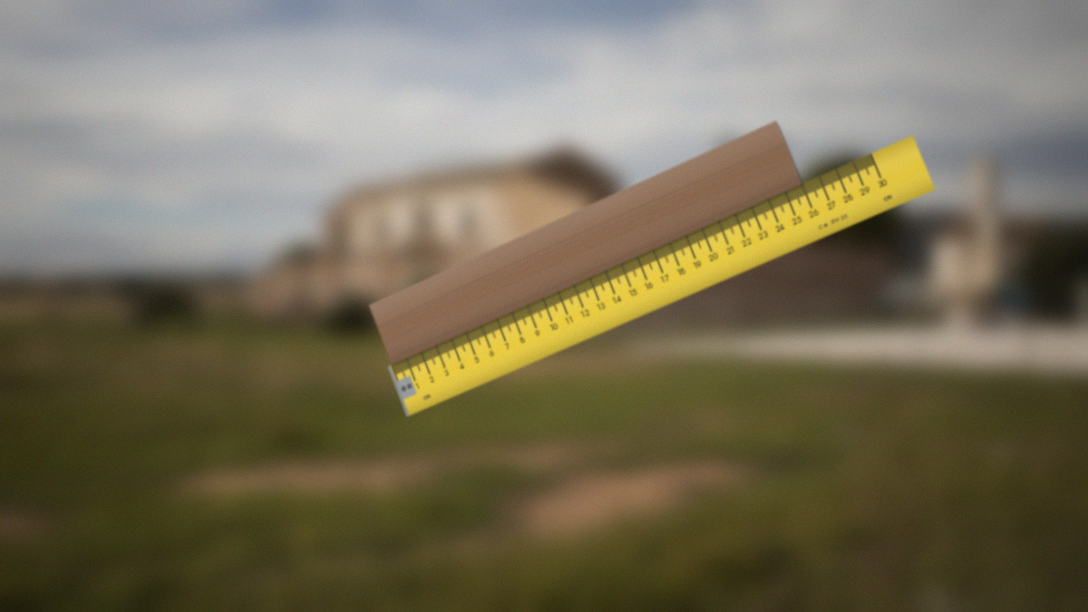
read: {"value": 26, "unit": "cm"}
